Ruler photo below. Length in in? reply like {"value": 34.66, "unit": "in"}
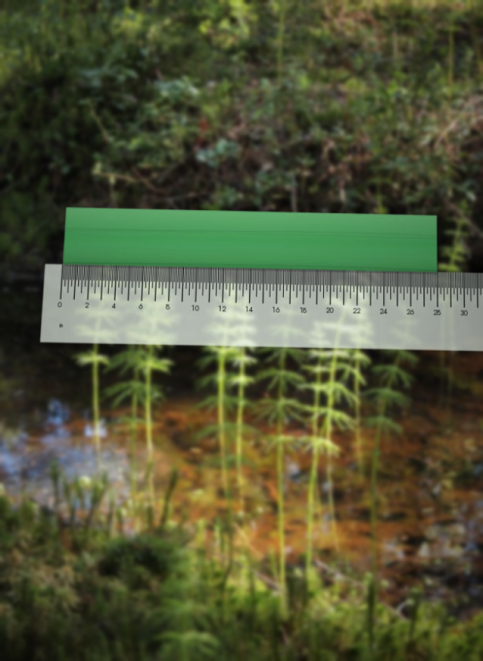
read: {"value": 28, "unit": "in"}
